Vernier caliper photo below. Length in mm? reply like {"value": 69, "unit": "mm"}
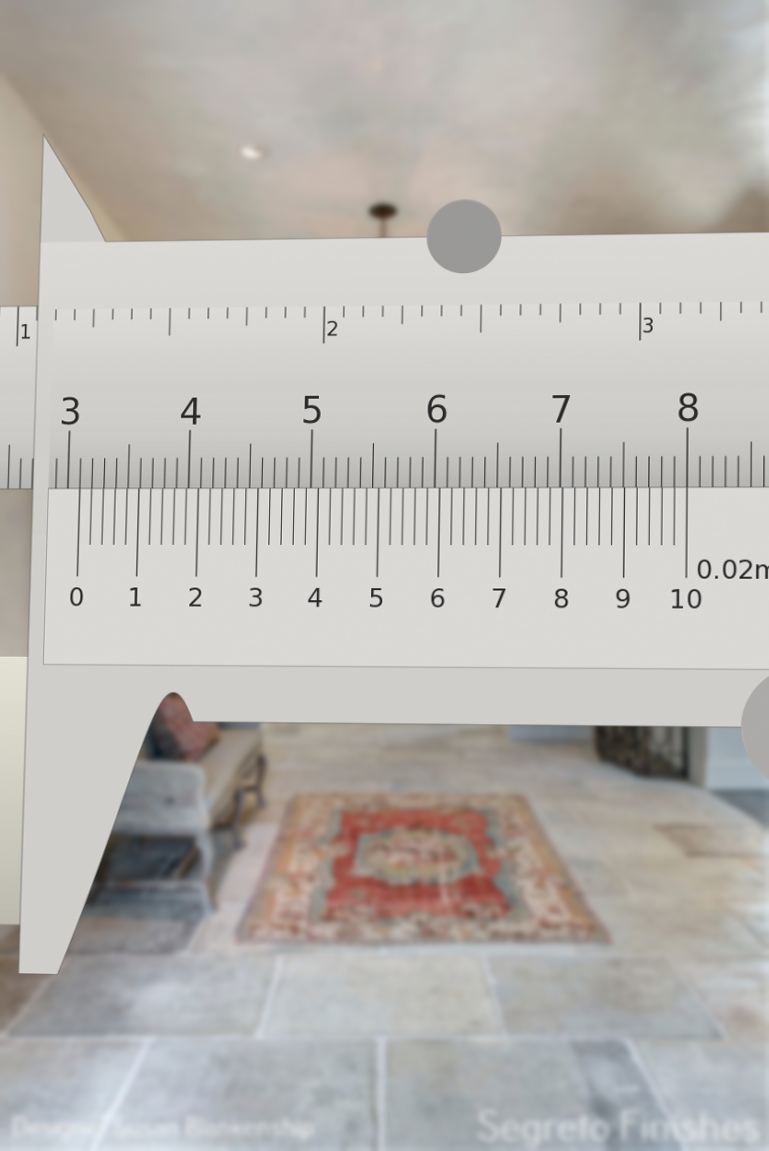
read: {"value": 31.0, "unit": "mm"}
